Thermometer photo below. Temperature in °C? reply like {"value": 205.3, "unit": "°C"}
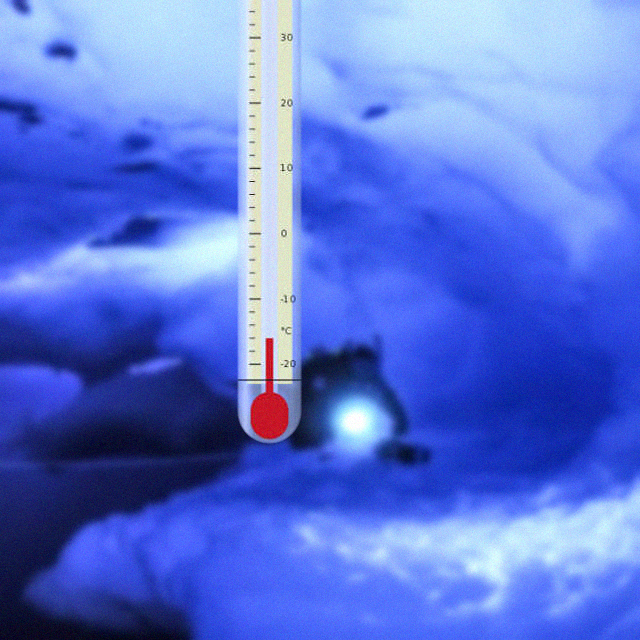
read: {"value": -16, "unit": "°C"}
